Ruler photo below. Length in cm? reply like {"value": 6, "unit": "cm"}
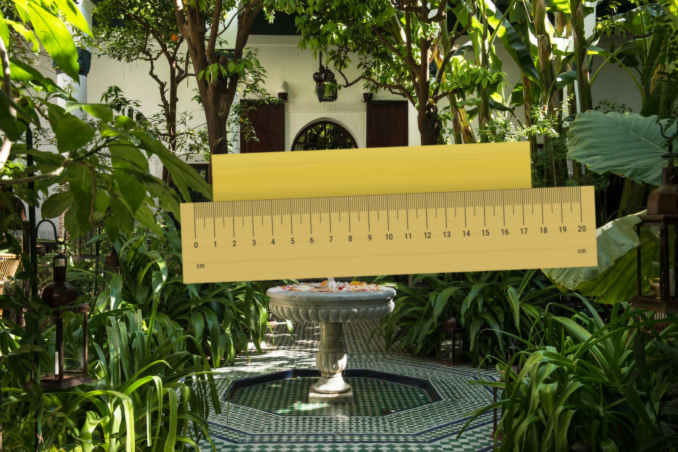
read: {"value": 16.5, "unit": "cm"}
